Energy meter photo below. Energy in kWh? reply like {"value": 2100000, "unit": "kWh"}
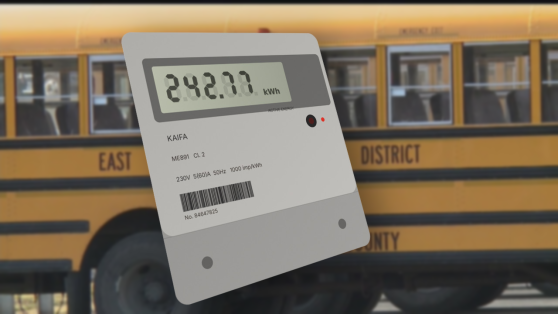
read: {"value": 242.77, "unit": "kWh"}
